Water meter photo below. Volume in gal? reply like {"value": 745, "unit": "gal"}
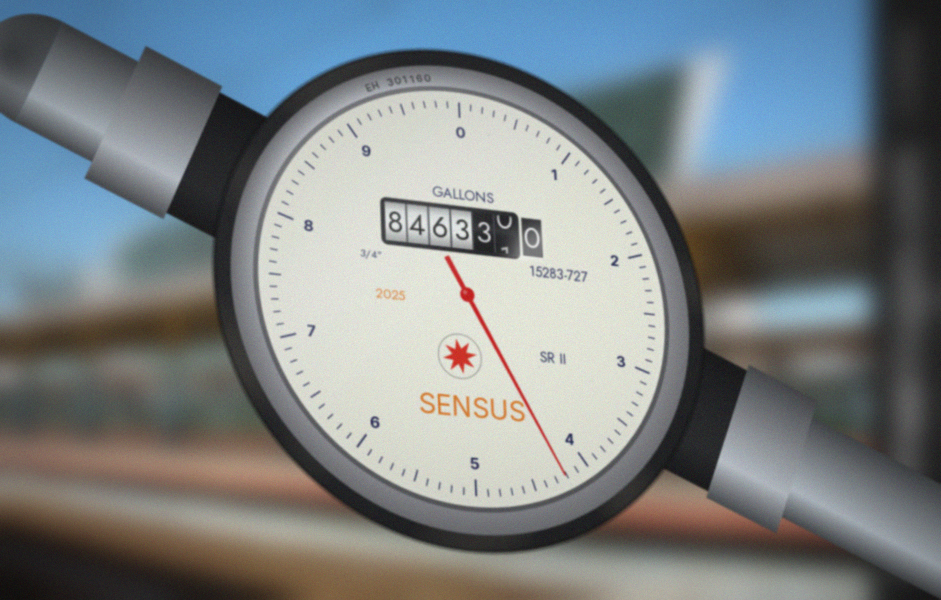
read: {"value": 8463304.2, "unit": "gal"}
